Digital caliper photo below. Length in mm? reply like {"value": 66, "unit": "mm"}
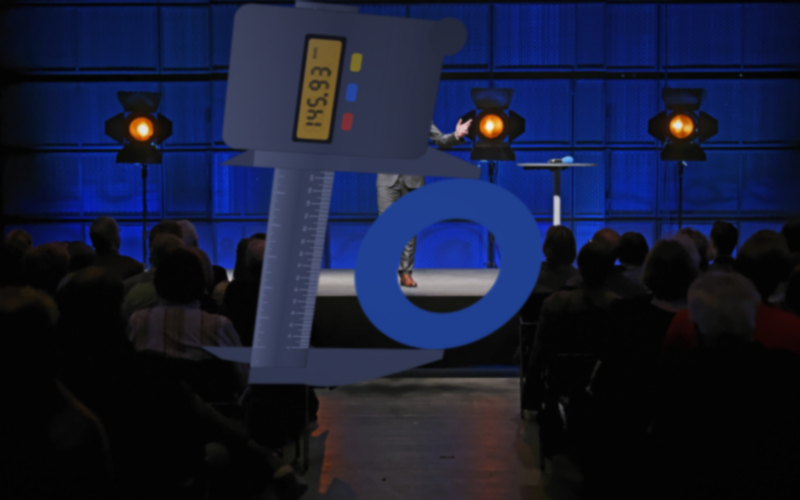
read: {"value": 145.93, "unit": "mm"}
